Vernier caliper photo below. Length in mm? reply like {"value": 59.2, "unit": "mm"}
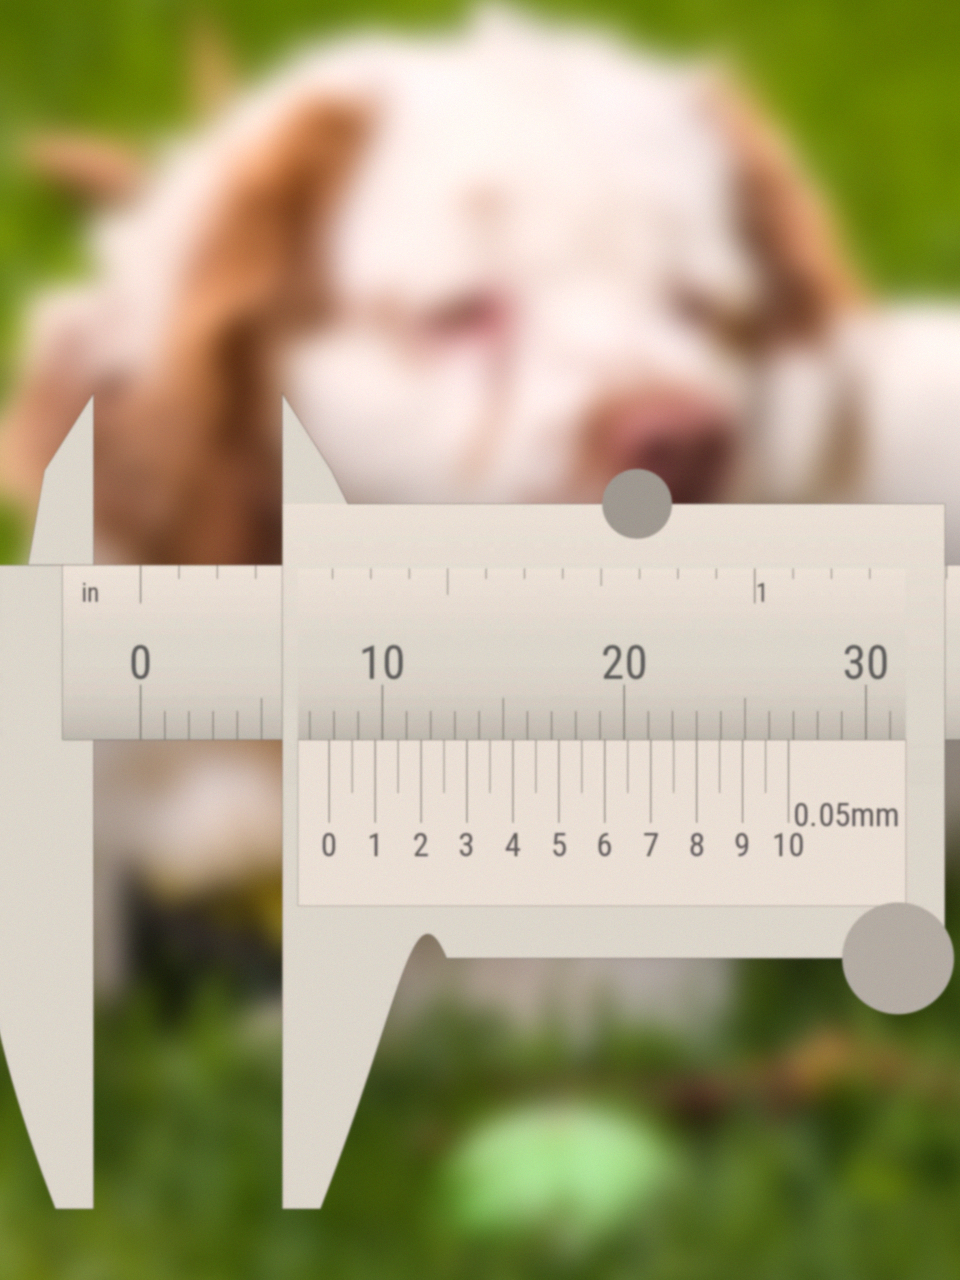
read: {"value": 7.8, "unit": "mm"}
